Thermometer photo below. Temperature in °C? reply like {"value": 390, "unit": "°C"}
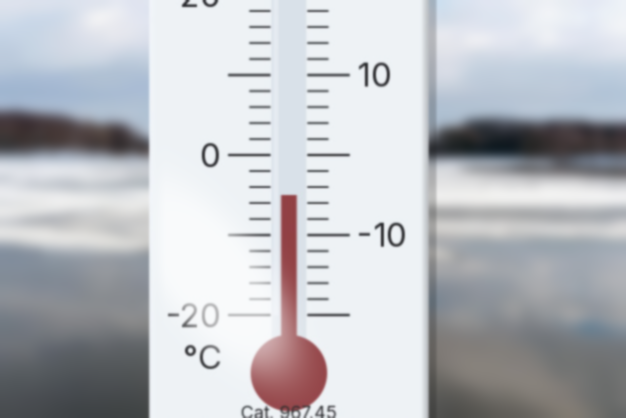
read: {"value": -5, "unit": "°C"}
